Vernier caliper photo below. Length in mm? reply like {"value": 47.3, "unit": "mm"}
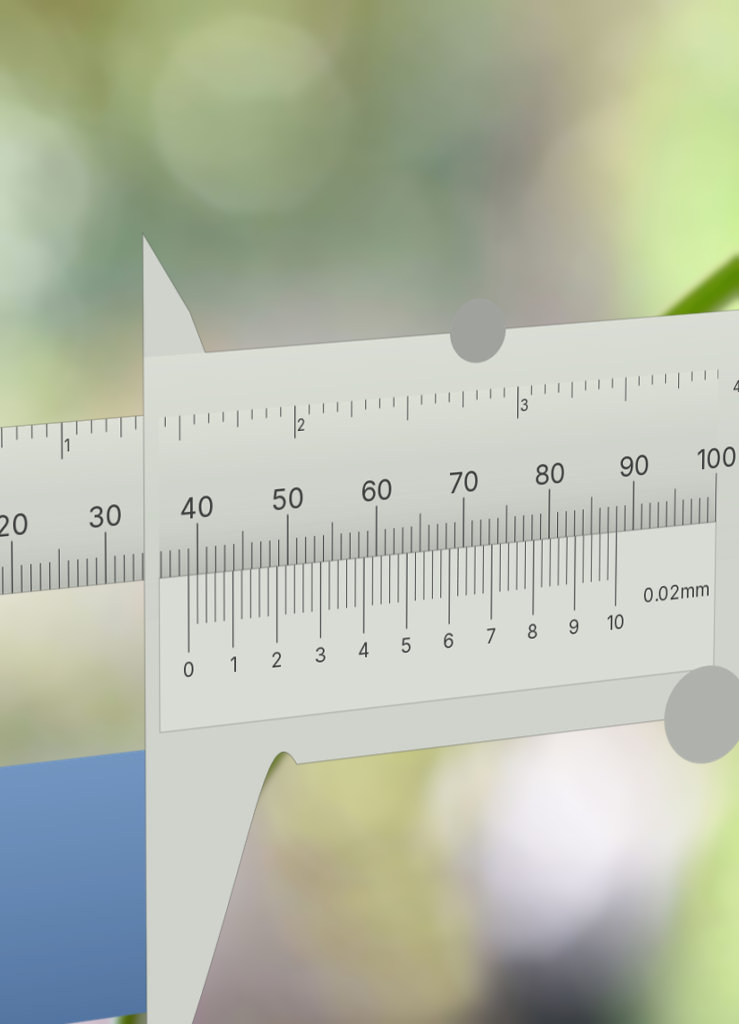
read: {"value": 39.0, "unit": "mm"}
